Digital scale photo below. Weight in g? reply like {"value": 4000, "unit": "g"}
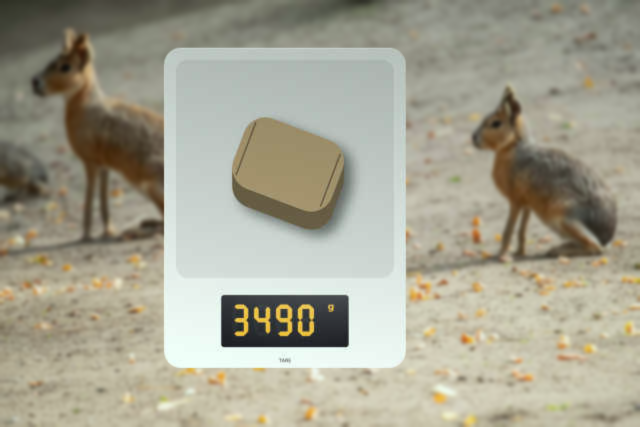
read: {"value": 3490, "unit": "g"}
